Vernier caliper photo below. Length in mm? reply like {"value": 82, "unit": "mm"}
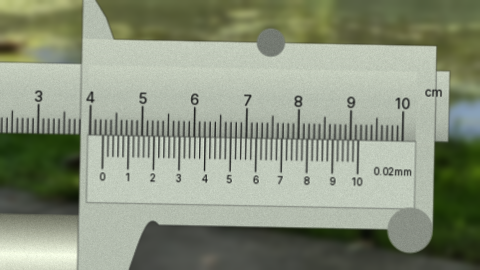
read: {"value": 42.5, "unit": "mm"}
